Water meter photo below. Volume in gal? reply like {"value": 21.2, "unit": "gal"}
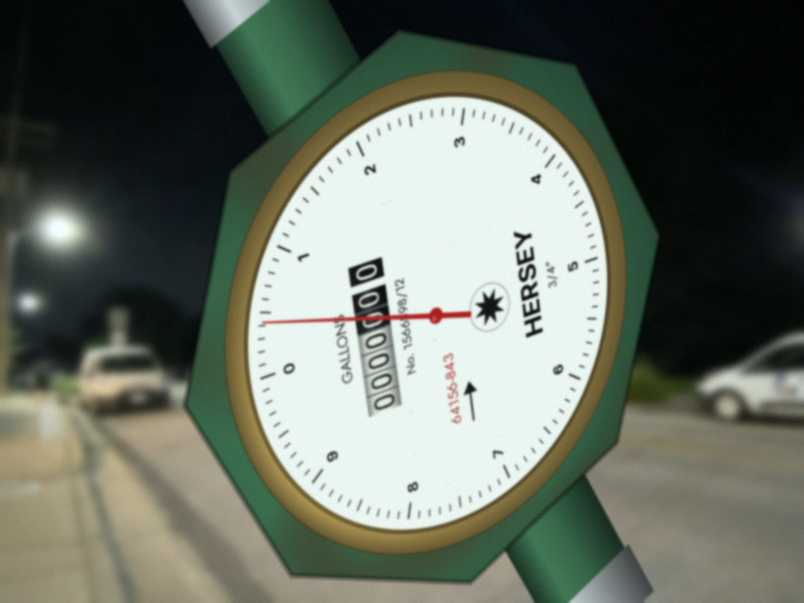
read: {"value": 0.4, "unit": "gal"}
